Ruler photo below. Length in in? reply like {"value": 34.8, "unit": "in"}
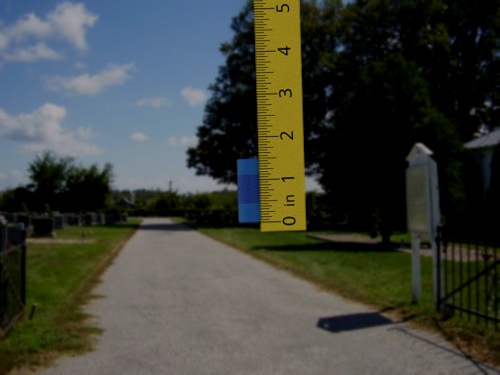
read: {"value": 1.5, "unit": "in"}
